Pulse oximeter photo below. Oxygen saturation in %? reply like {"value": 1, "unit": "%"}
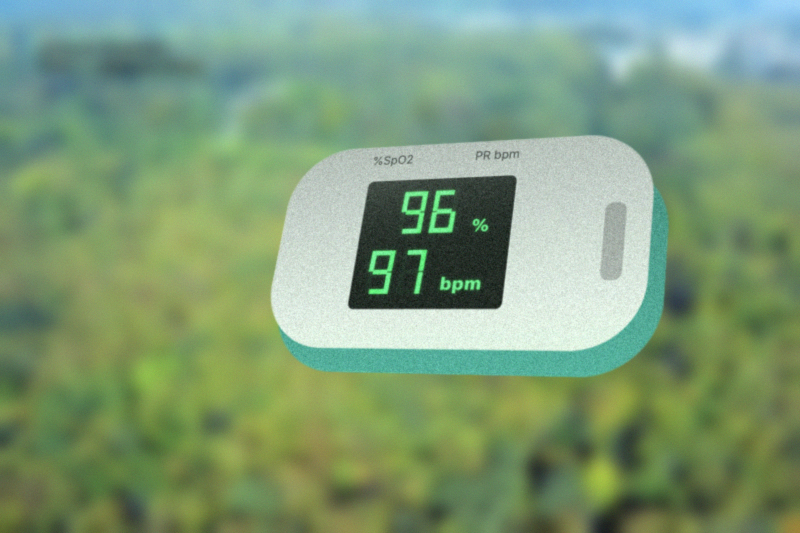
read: {"value": 96, "unit": "%"}
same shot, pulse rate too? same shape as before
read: {"value": 97, "unit": "bpm"}
